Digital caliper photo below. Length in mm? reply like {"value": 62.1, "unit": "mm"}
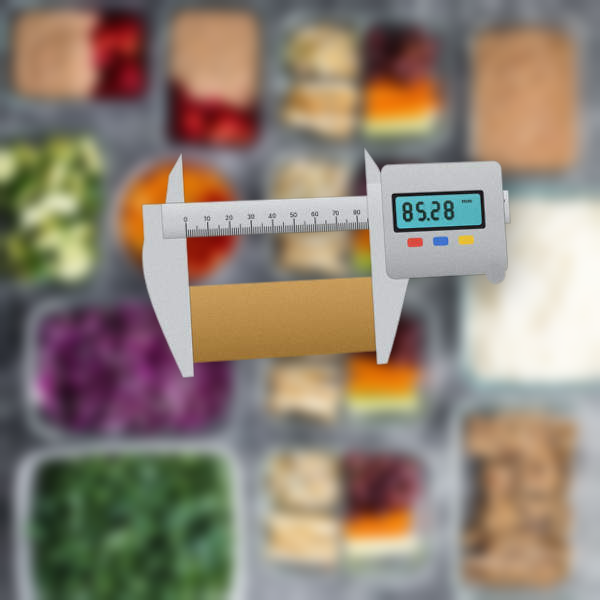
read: {"value": 85.28, "unit": "mm"}
